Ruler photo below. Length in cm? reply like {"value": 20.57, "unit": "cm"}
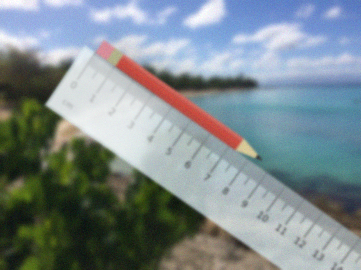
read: {"value": 8.5, "unit": "cm"}
